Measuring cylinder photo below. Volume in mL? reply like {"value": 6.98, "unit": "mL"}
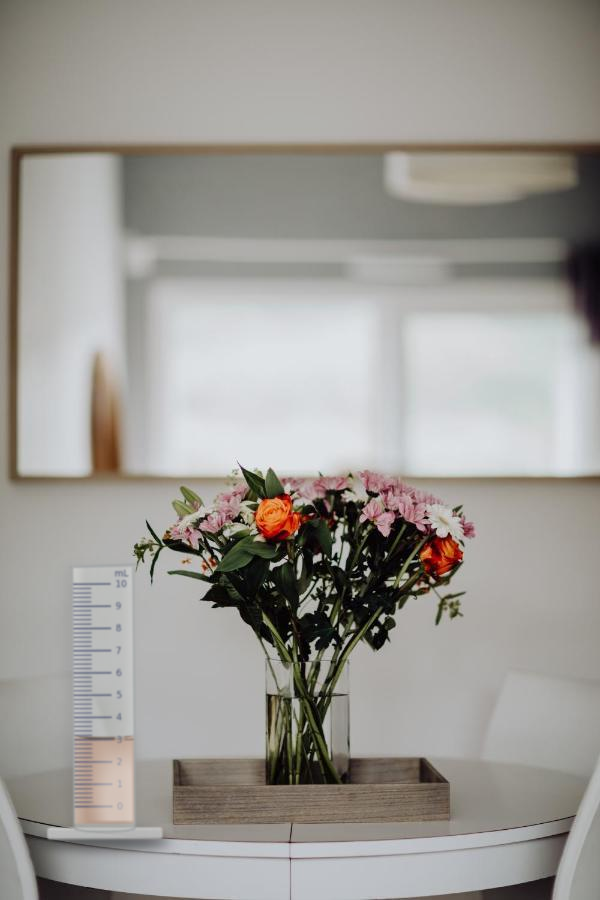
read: {"value": 3, "unit": "mL"}
